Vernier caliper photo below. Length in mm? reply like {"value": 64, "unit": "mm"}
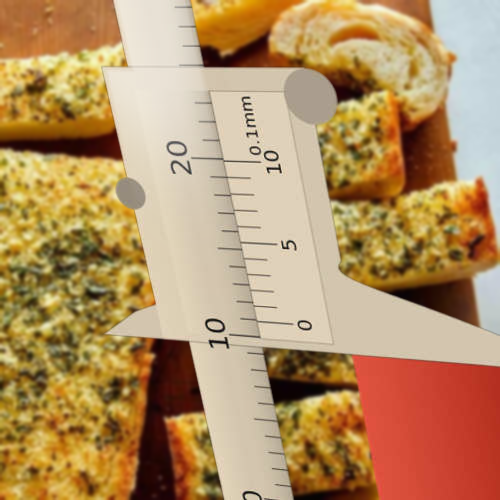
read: {"value": 10.9, "unit": "mm"}
